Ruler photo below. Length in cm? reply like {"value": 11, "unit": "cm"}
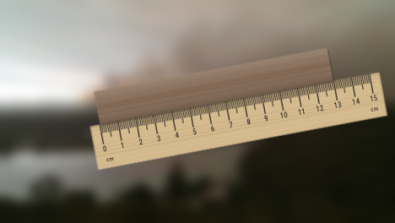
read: {"value": 13, "unit": "cm"}
